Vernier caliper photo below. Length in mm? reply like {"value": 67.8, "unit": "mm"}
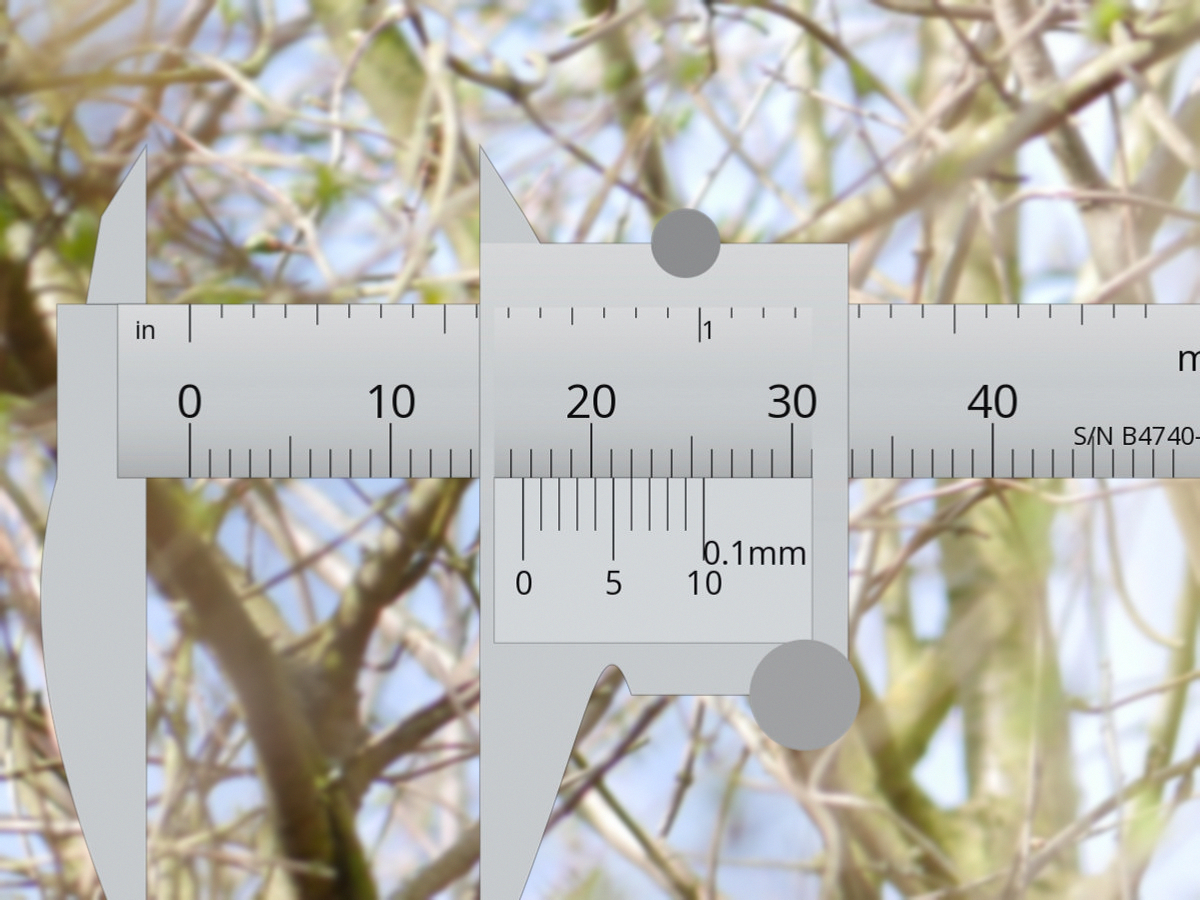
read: {"value": 16.6, "unit": "mm"}
